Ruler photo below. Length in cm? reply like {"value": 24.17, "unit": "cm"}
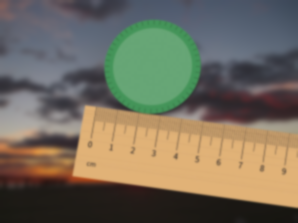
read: {"value": 4.5, "unit": "cm"}
